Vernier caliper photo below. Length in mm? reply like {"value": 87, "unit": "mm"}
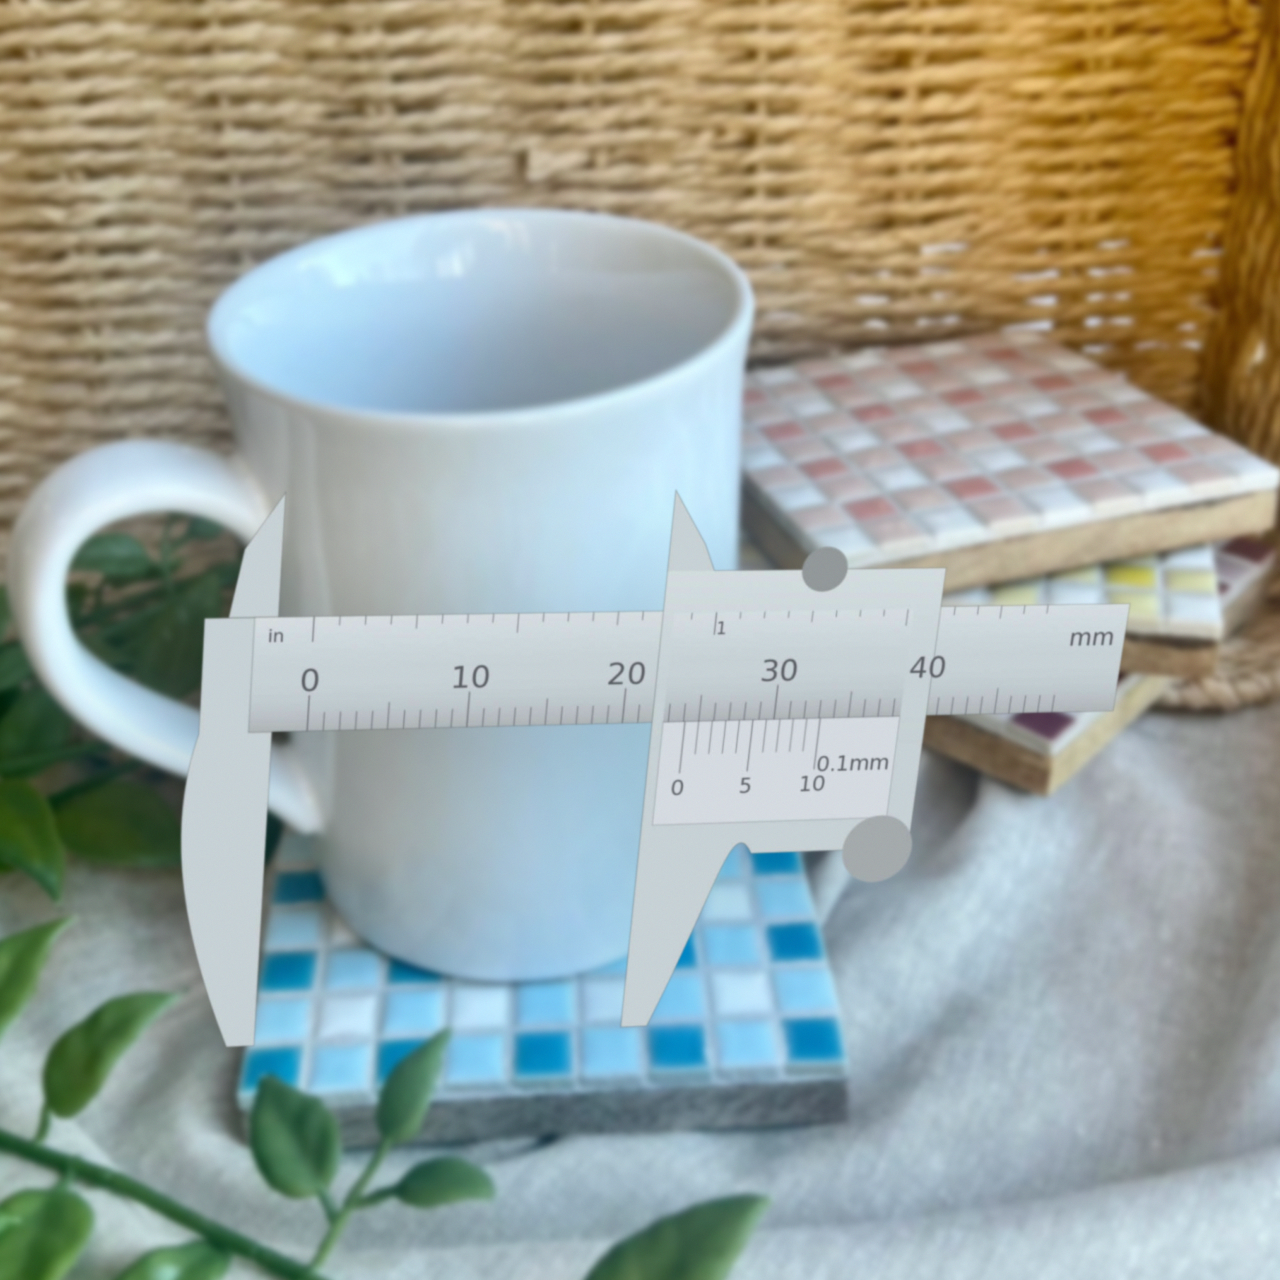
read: {"value": 24.1, "unit": "mm"}
